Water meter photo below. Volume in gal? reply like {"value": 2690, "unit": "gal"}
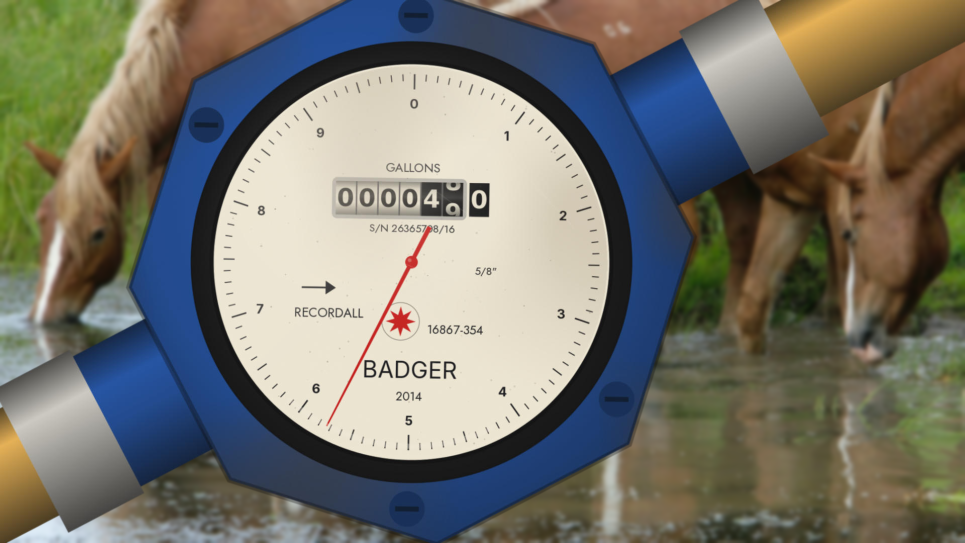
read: {"value": 485.7, "unit": "gal"}
